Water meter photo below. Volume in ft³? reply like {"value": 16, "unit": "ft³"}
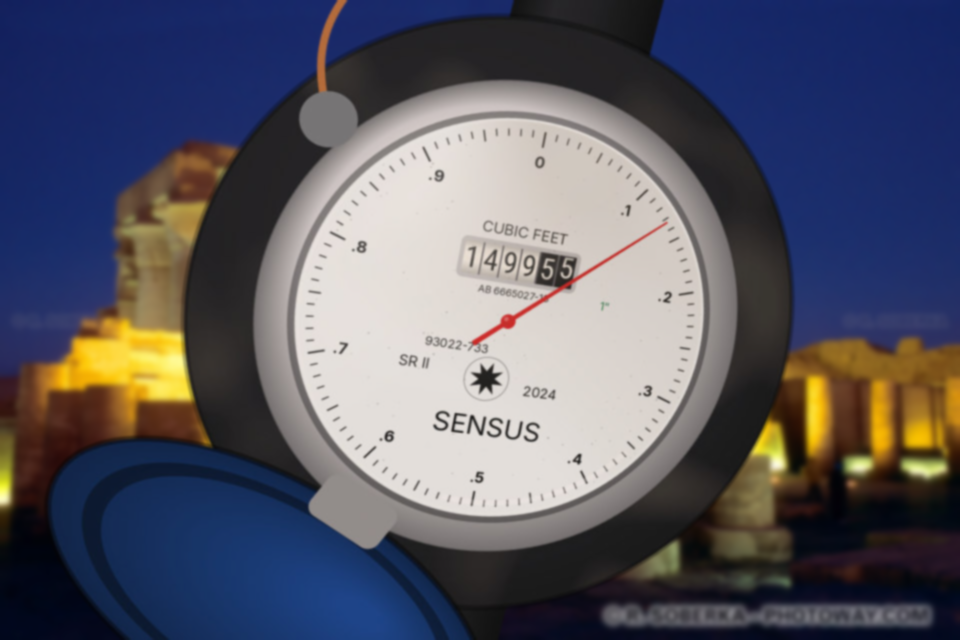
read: {"value": 149955.13, "unit": "ft³"}
